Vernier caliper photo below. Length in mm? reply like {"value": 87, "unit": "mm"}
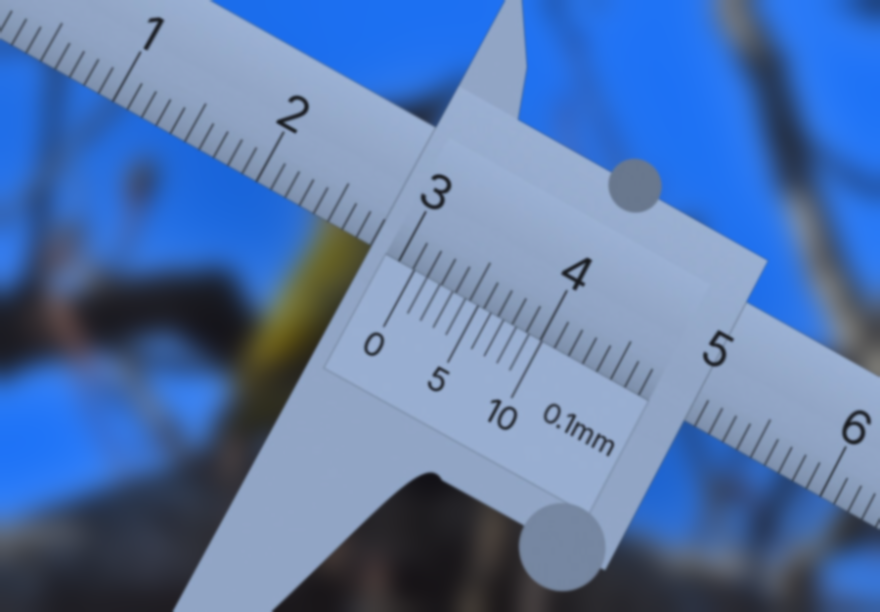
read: {"value": 31.1, "unit": "mm"}
